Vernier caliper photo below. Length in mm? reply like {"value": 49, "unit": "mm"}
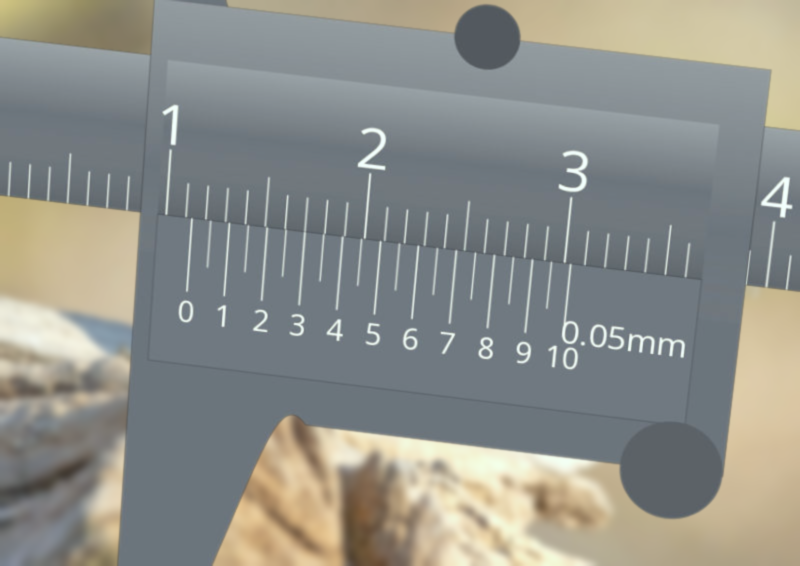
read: {"value": 11.3, "unit": "mm"}
